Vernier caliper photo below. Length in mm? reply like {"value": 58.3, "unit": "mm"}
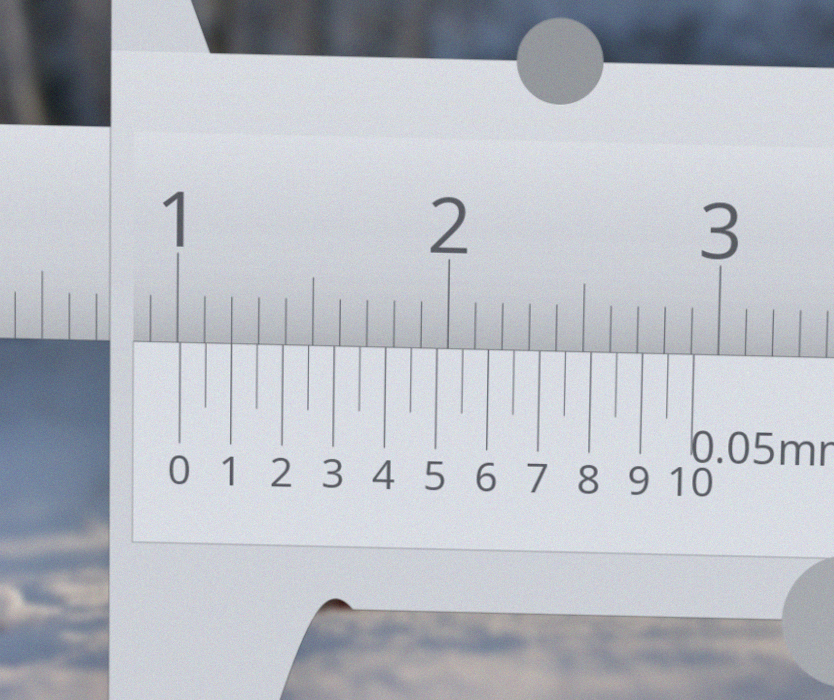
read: {"value": 10.10, "unit": "mm"}
